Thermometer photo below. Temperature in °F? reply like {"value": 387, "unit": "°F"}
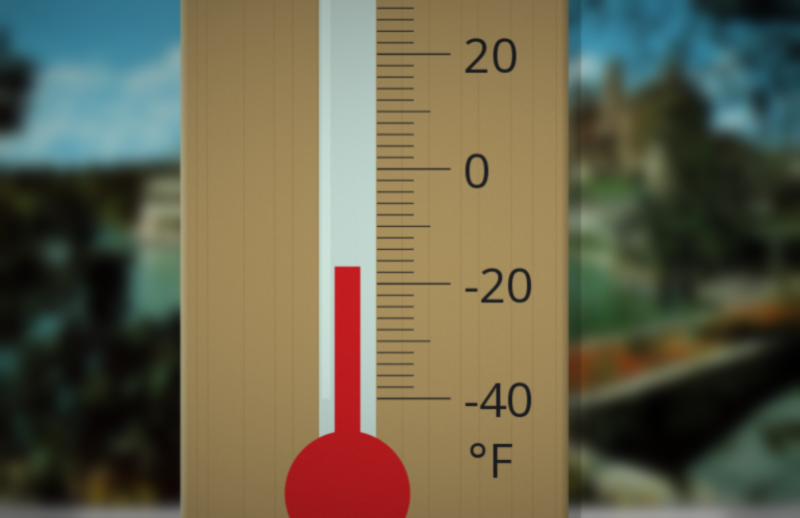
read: {"value": -17, "unit": "°F"}
